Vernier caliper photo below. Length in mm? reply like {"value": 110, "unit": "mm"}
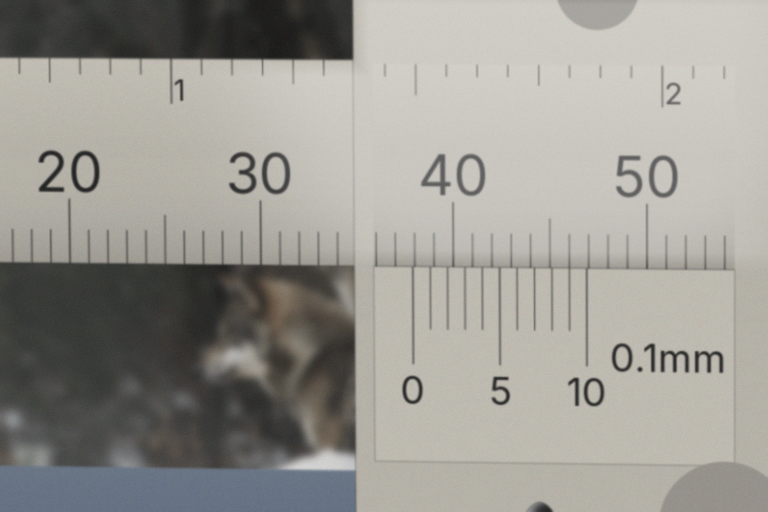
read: {"value": 37.9, "unit": "mm"}
